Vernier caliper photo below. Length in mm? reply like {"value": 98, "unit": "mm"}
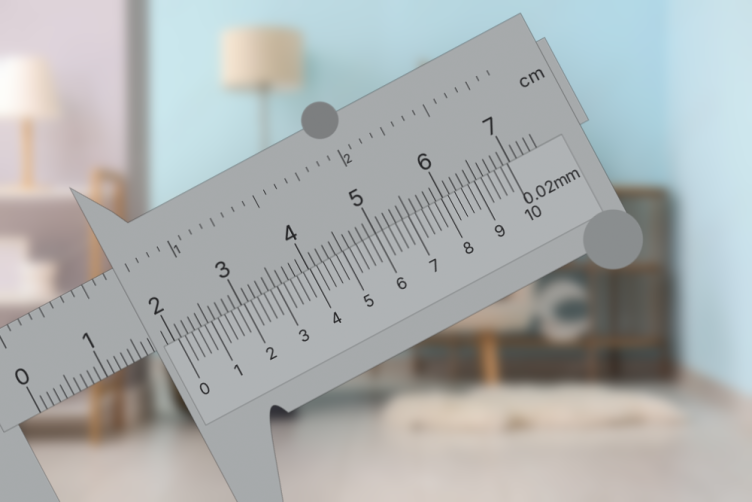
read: {"value": 20.6, "unit": "mm"}
